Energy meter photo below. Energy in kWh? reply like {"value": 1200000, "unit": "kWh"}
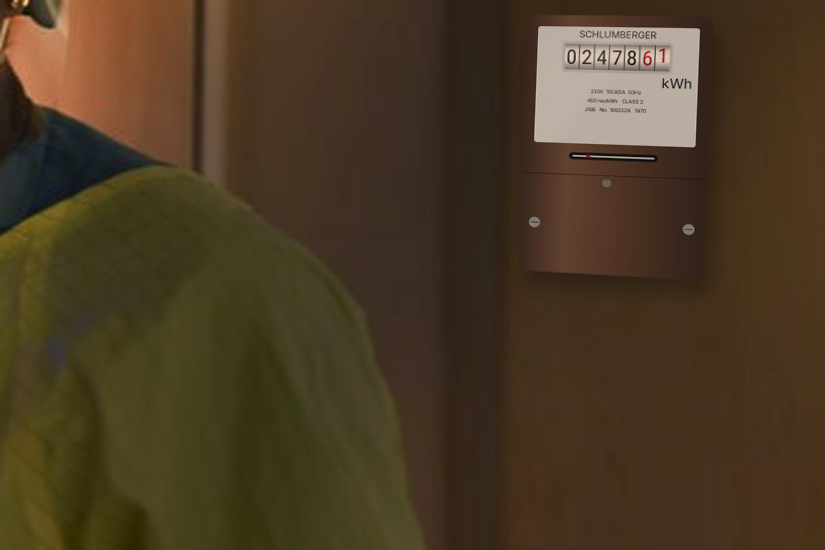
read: {"value": 2478.61, "unit": "kWh"}
